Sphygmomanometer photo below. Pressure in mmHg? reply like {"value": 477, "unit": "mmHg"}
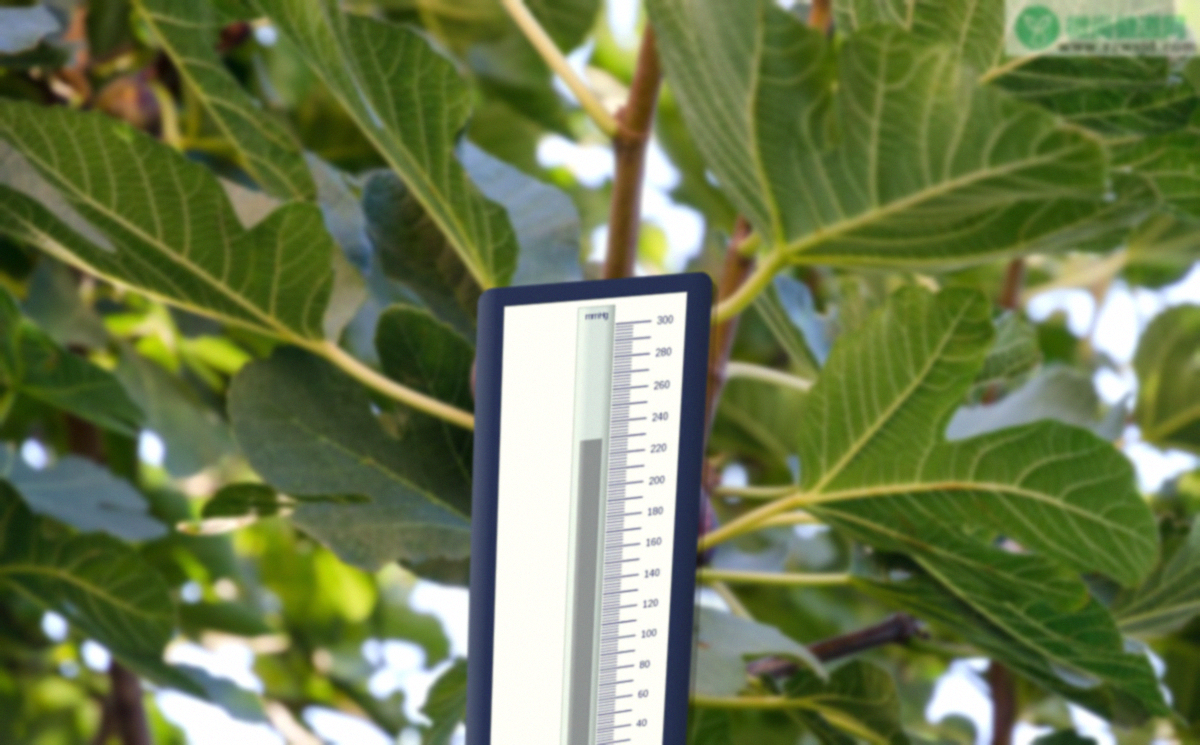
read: {"value": 230, "unit": "mmHg"}
